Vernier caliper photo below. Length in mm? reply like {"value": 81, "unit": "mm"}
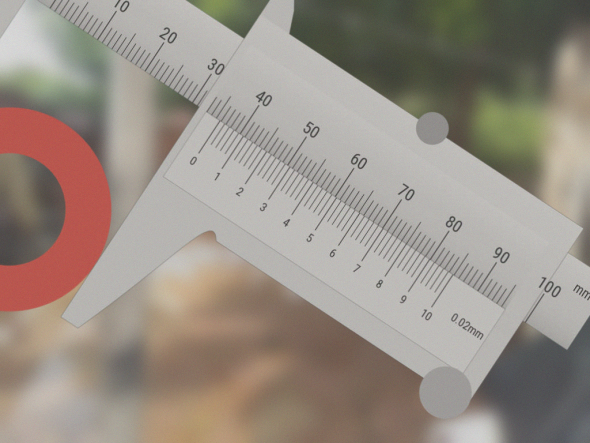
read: {"value": 35.8, "unit": "mm"}
